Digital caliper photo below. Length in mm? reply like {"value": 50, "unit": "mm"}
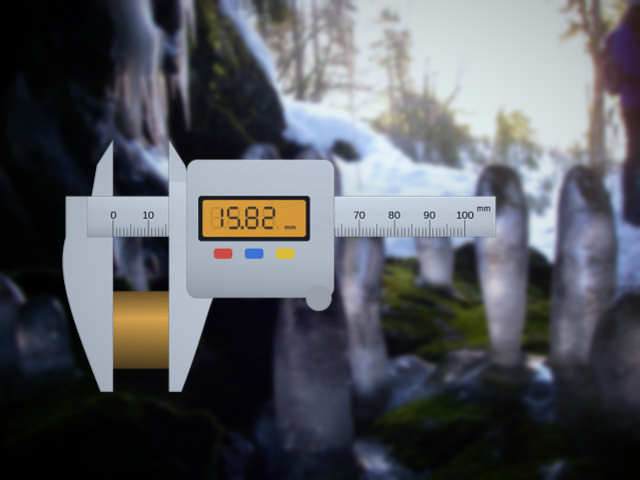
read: {"value": 15.82, "unit": "mm"}
